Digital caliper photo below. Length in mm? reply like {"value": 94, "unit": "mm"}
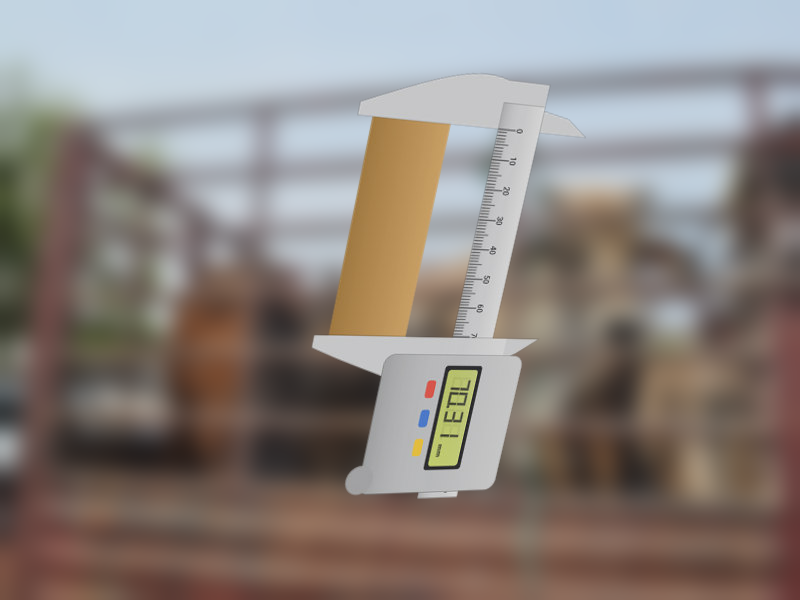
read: {"value": 70.31, "unit": "mm"}
